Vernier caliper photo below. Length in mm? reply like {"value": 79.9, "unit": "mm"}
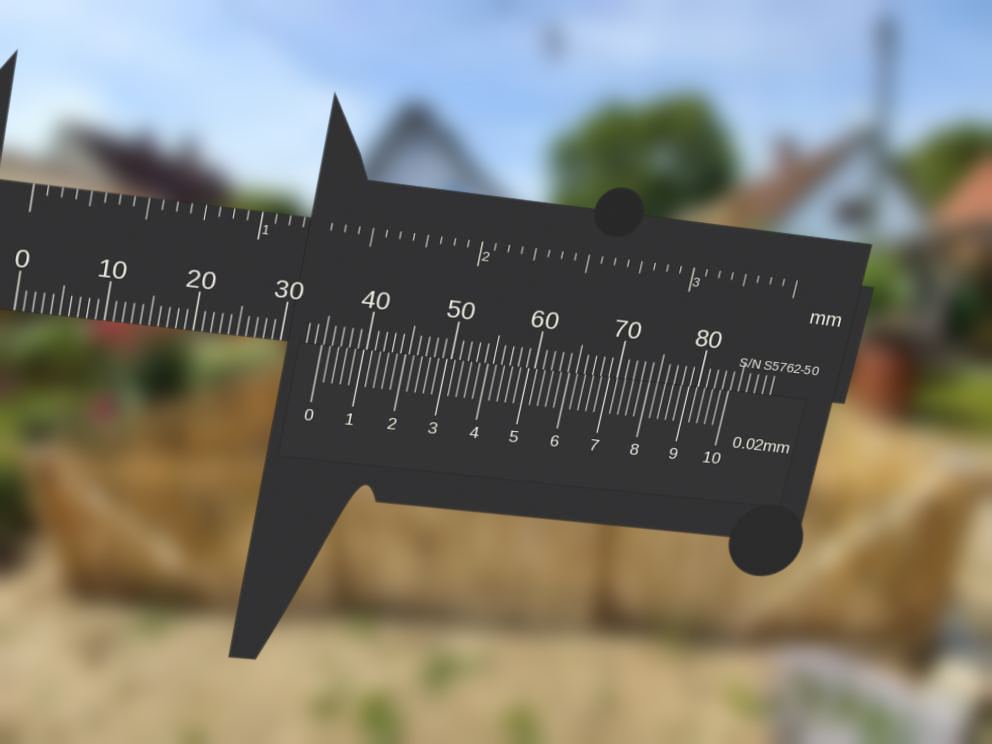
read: {"value": 34.8, "unit": "mm"}
